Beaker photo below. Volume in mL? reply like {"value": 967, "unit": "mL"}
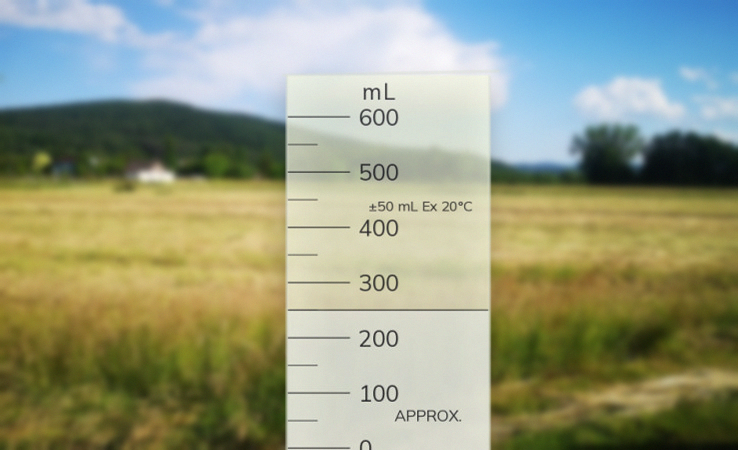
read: {"value": 250, "unit": "mL"}
